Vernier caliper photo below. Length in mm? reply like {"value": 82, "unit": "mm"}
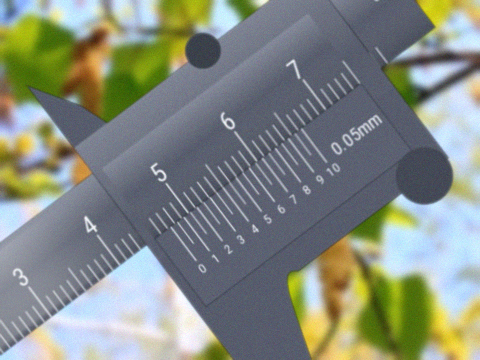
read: {"value": 47.4, "unit": "mm"}
